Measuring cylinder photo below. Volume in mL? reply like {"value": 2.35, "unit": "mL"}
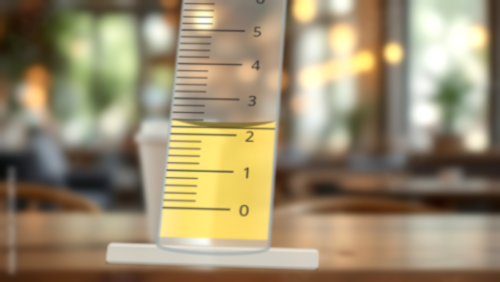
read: {"value": 2.2, "unit": "mL"}
